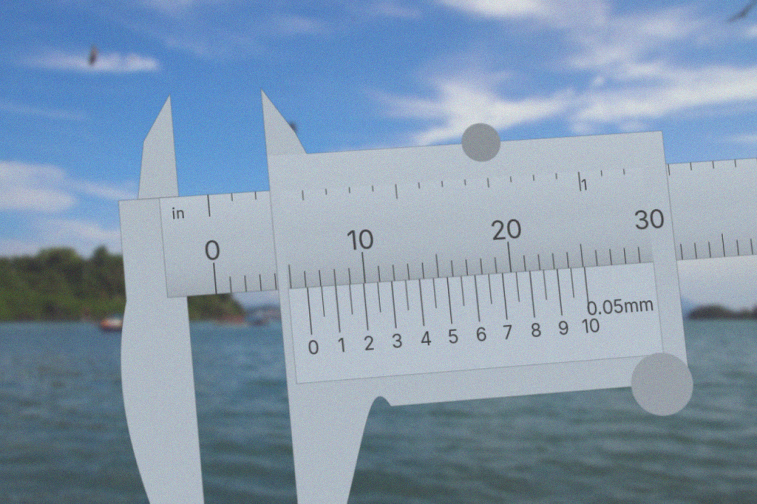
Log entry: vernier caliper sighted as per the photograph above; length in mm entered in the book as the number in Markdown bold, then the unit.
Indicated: **6.1** mm
